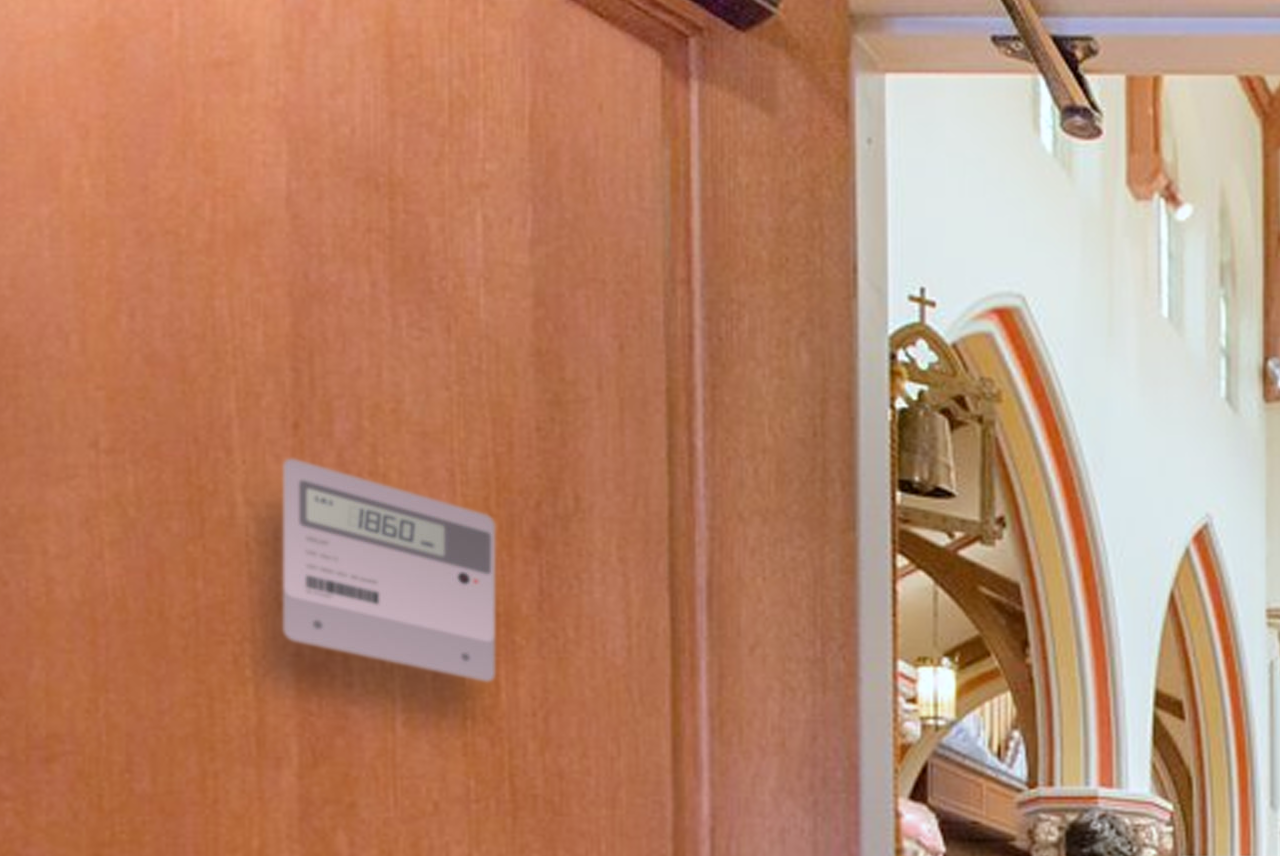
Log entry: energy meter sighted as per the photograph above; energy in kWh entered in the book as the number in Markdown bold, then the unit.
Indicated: **1860** kWh
